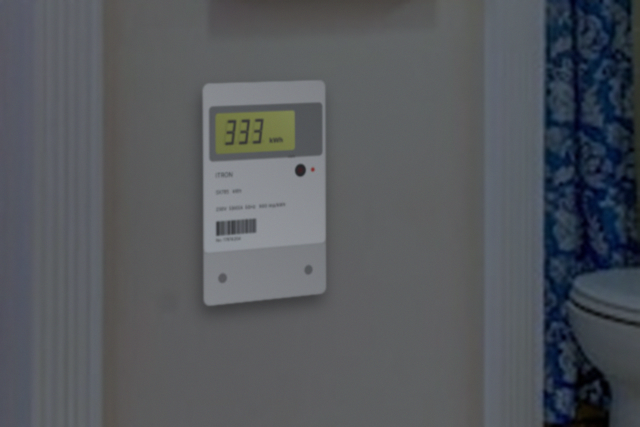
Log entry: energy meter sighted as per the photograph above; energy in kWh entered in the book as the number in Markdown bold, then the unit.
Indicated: **333** kWh
